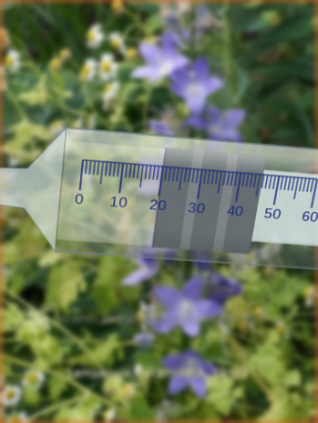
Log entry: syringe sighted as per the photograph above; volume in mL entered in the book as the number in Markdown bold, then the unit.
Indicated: **20** mL
